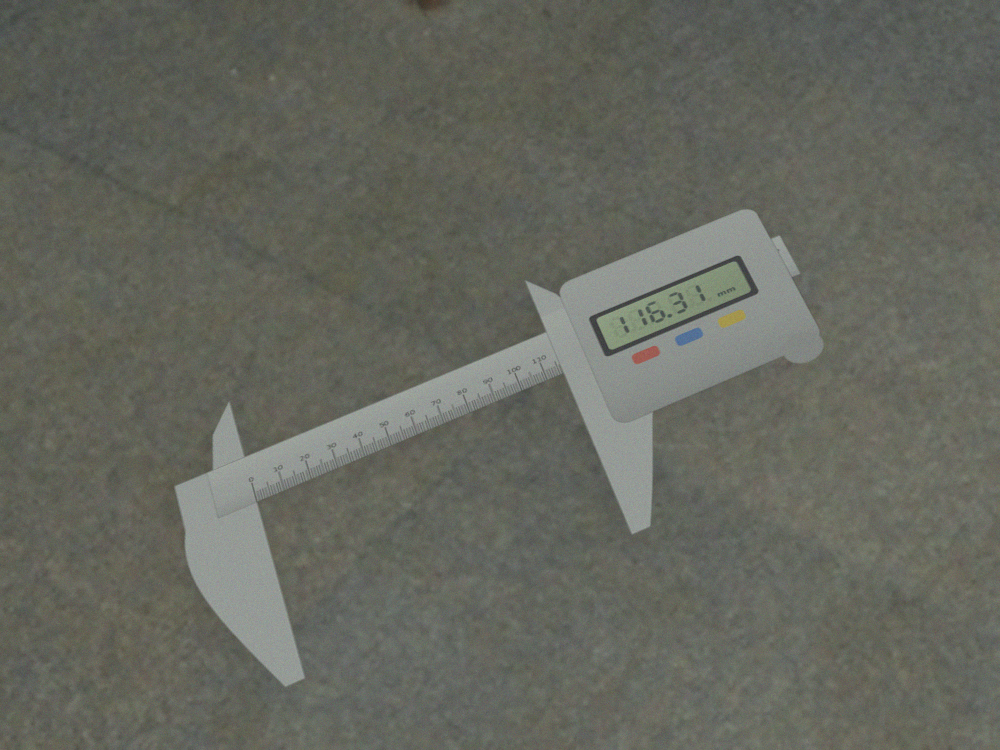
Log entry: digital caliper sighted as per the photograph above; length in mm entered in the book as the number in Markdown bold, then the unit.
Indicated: **116.31** mm
